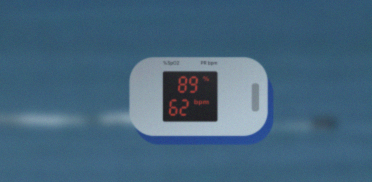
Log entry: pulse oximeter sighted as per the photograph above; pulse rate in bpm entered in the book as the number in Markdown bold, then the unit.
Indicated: **62** bpm
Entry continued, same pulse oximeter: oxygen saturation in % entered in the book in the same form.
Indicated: **89** %
